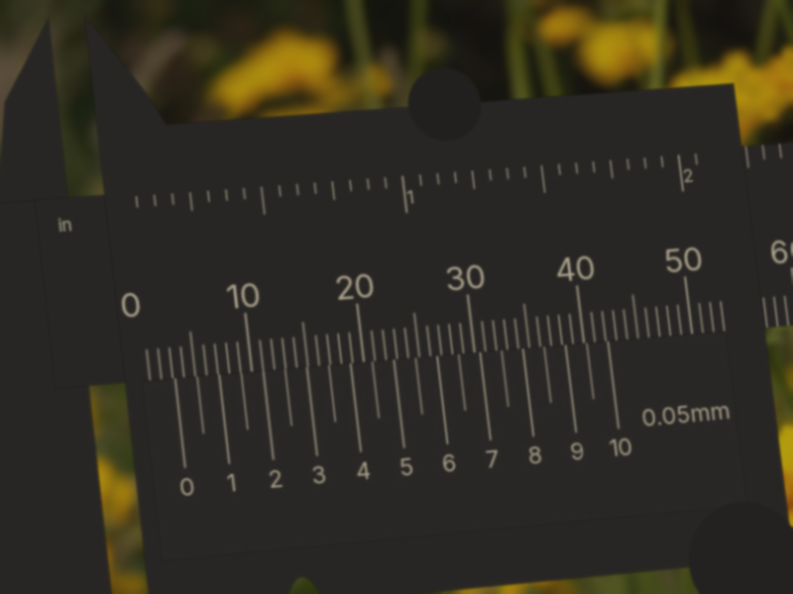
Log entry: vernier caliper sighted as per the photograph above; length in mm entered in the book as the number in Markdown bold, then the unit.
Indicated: **3.2** mm
